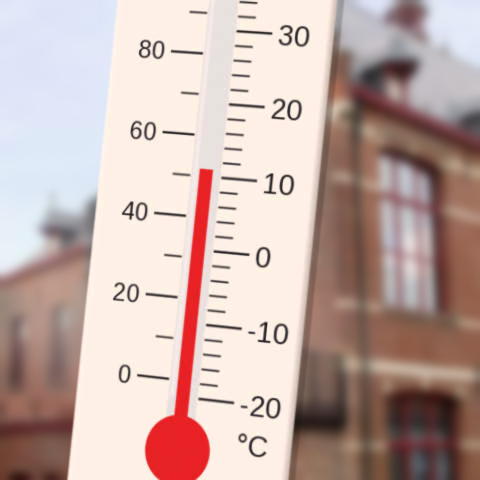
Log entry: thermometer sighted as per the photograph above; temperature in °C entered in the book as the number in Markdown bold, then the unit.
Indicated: **11** °C
